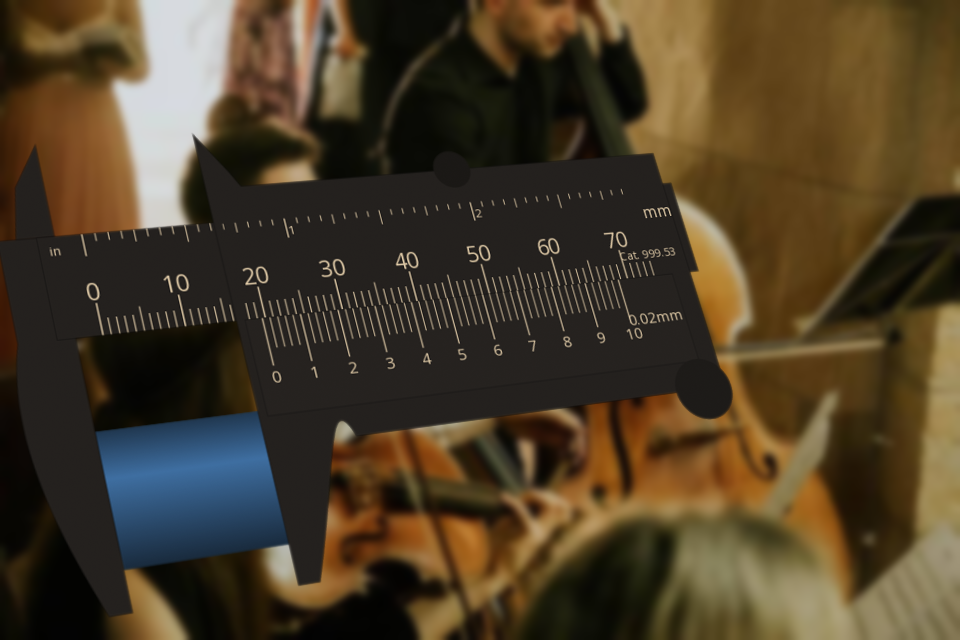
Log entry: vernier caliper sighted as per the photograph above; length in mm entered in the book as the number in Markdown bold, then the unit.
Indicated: **19.6** mm
